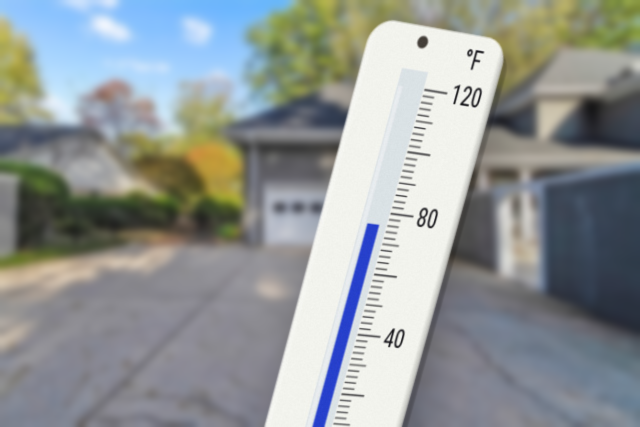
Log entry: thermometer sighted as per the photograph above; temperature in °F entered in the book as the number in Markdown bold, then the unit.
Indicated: **76** °F
